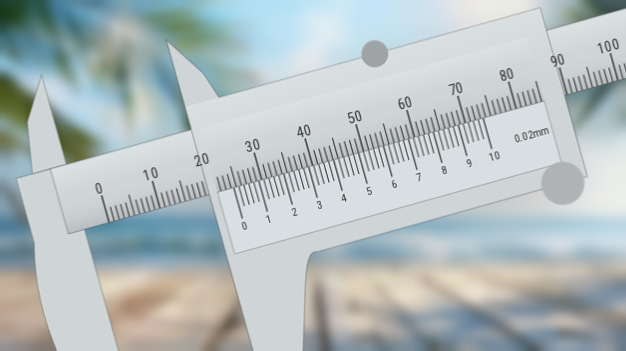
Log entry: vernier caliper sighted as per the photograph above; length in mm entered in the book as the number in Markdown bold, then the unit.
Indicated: **24.5** mm
